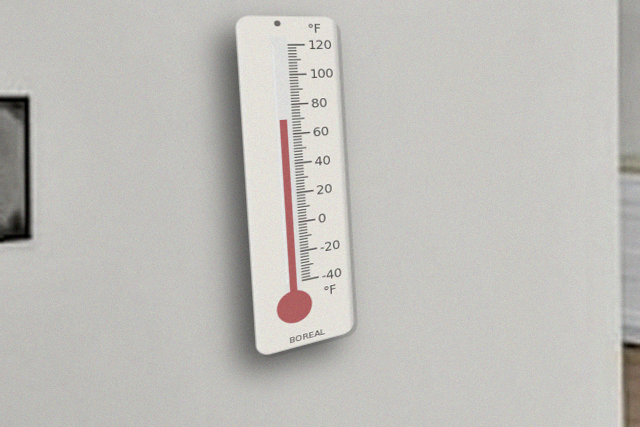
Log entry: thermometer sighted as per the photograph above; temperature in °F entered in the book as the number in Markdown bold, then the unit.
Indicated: **70** °F
